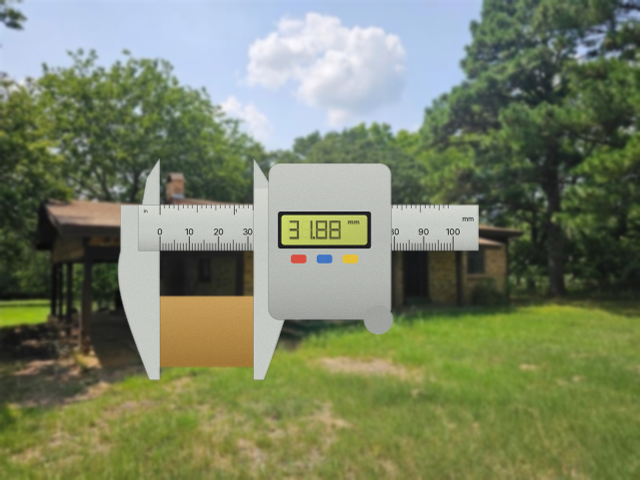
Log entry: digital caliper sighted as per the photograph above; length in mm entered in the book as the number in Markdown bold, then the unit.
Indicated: **31.88** mm
